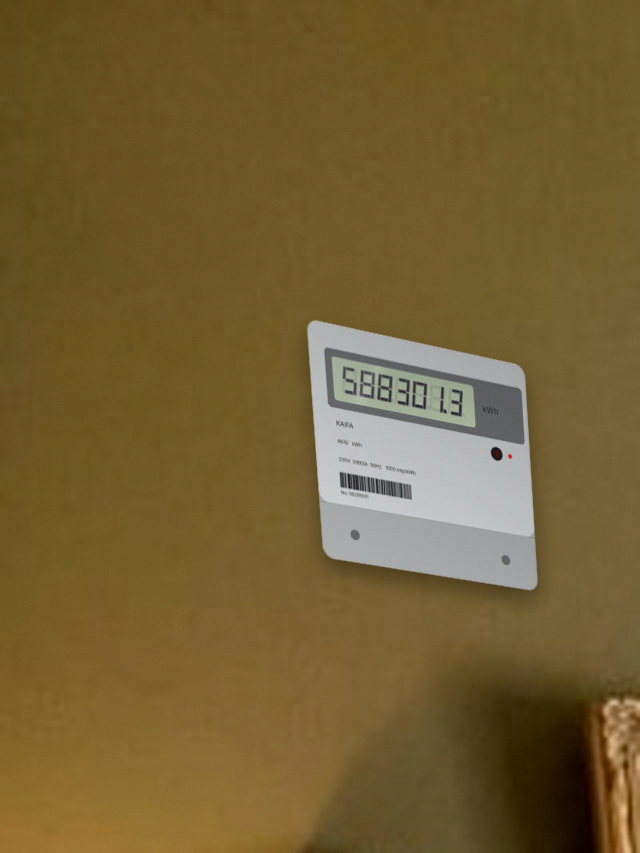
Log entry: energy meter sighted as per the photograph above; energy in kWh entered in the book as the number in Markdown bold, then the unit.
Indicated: **588301.3** kWh
